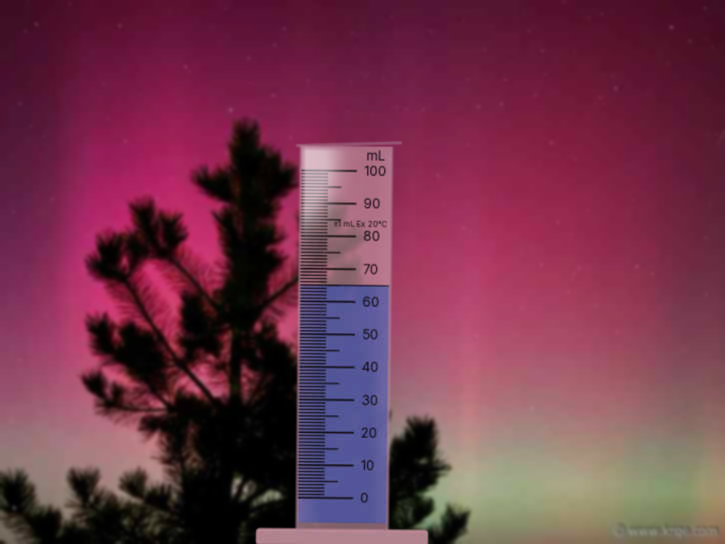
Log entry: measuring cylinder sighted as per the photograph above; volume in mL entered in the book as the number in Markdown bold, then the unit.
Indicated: **65** mL
